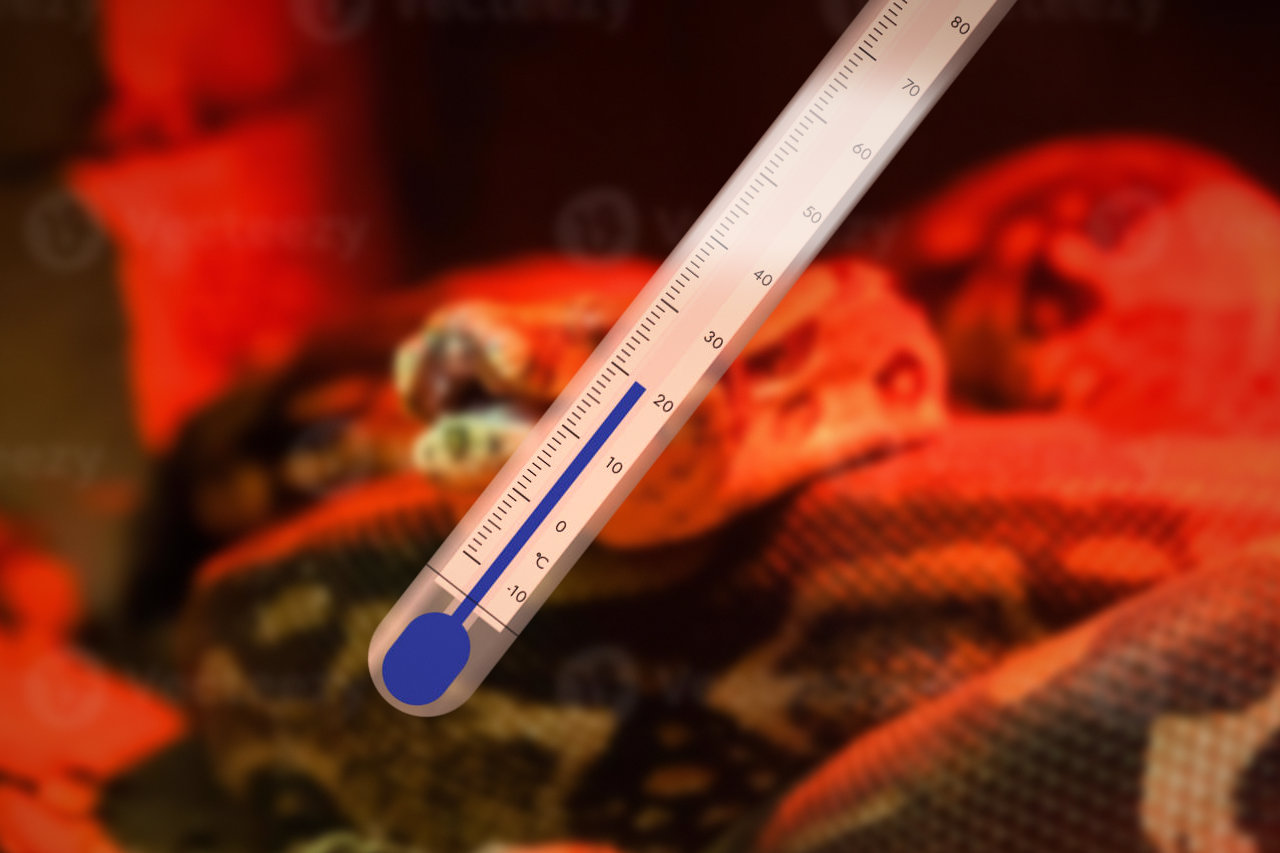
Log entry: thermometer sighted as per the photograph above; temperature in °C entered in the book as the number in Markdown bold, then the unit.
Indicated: **20** °C
